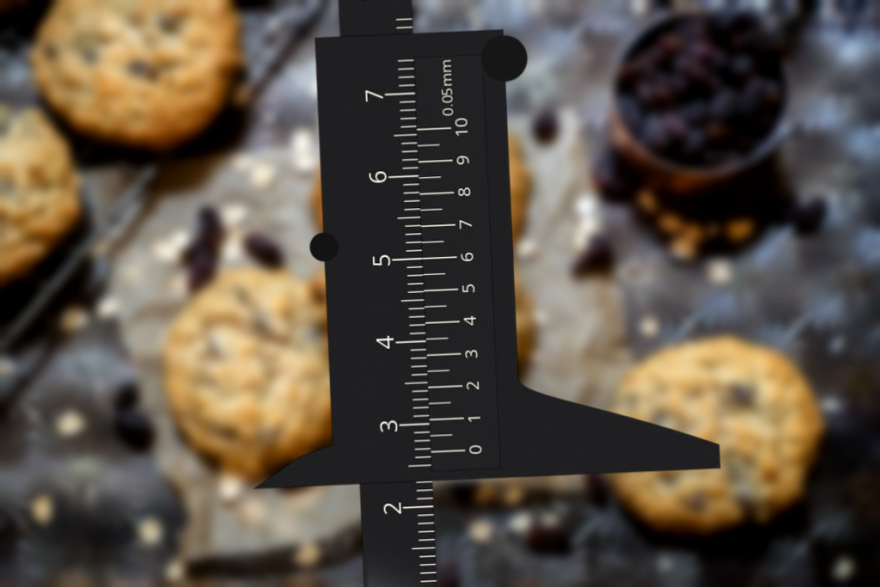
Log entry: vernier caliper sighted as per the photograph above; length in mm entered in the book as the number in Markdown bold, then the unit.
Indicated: **26.6** mm
